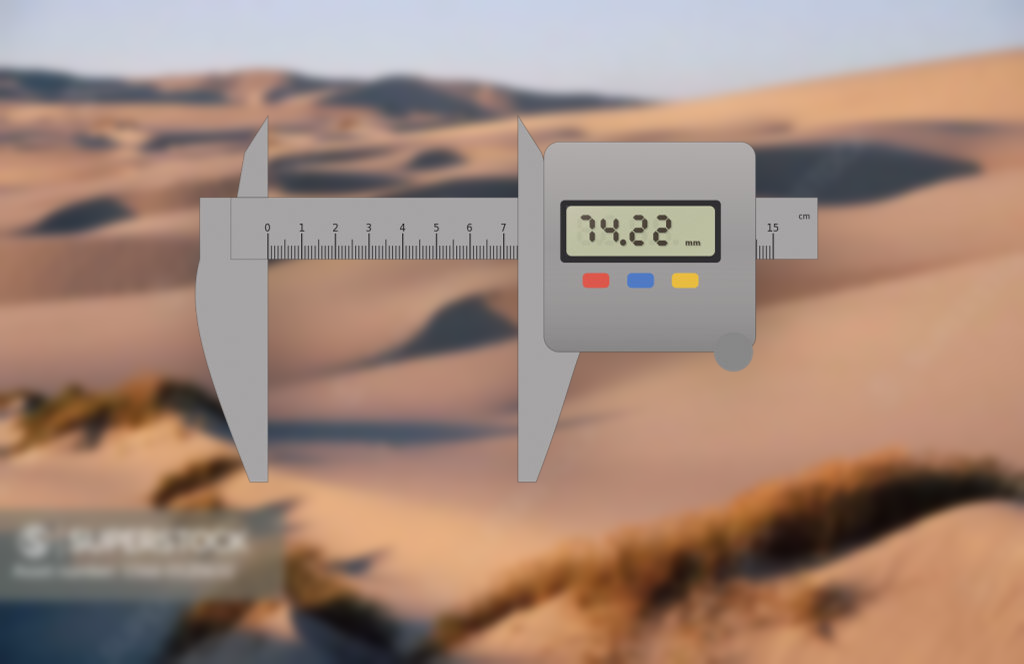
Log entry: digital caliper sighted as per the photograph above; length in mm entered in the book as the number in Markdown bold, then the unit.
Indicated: **74.22** mm
